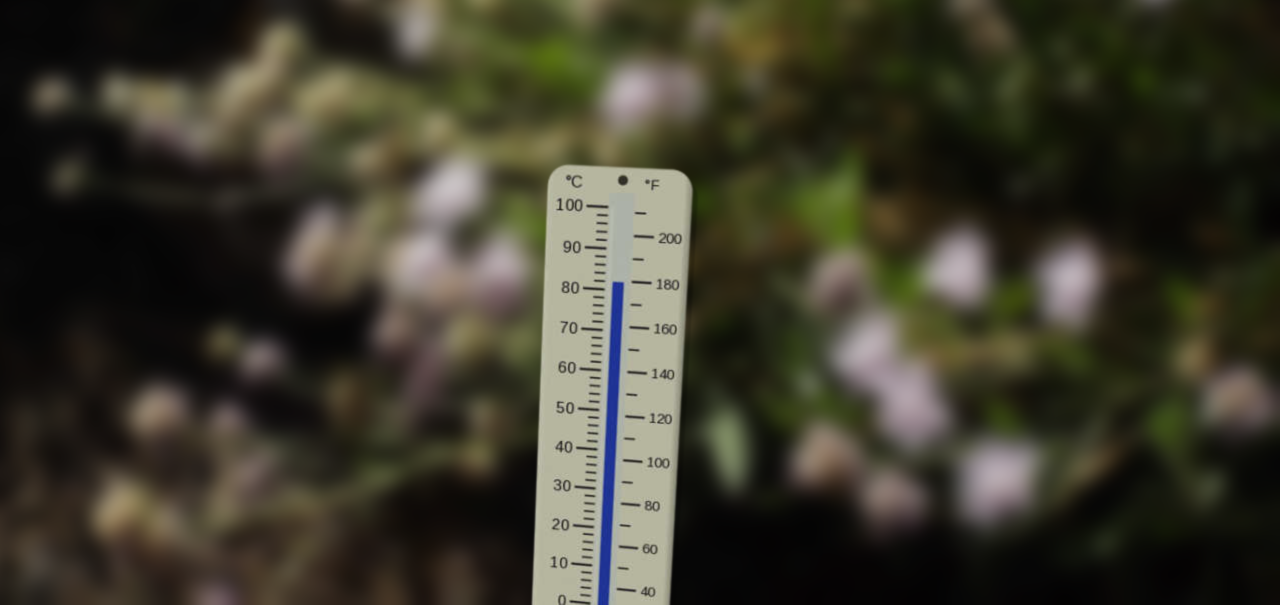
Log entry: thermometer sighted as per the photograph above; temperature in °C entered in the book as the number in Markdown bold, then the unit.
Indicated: **82** °C
